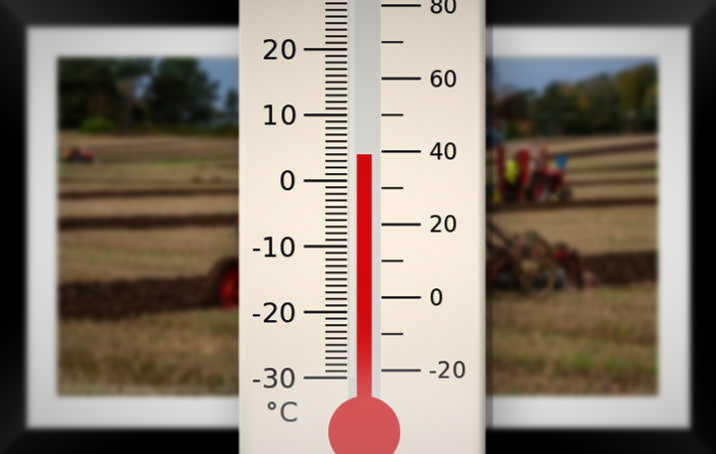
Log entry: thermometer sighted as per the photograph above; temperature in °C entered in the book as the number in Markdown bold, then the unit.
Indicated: **4** °C
